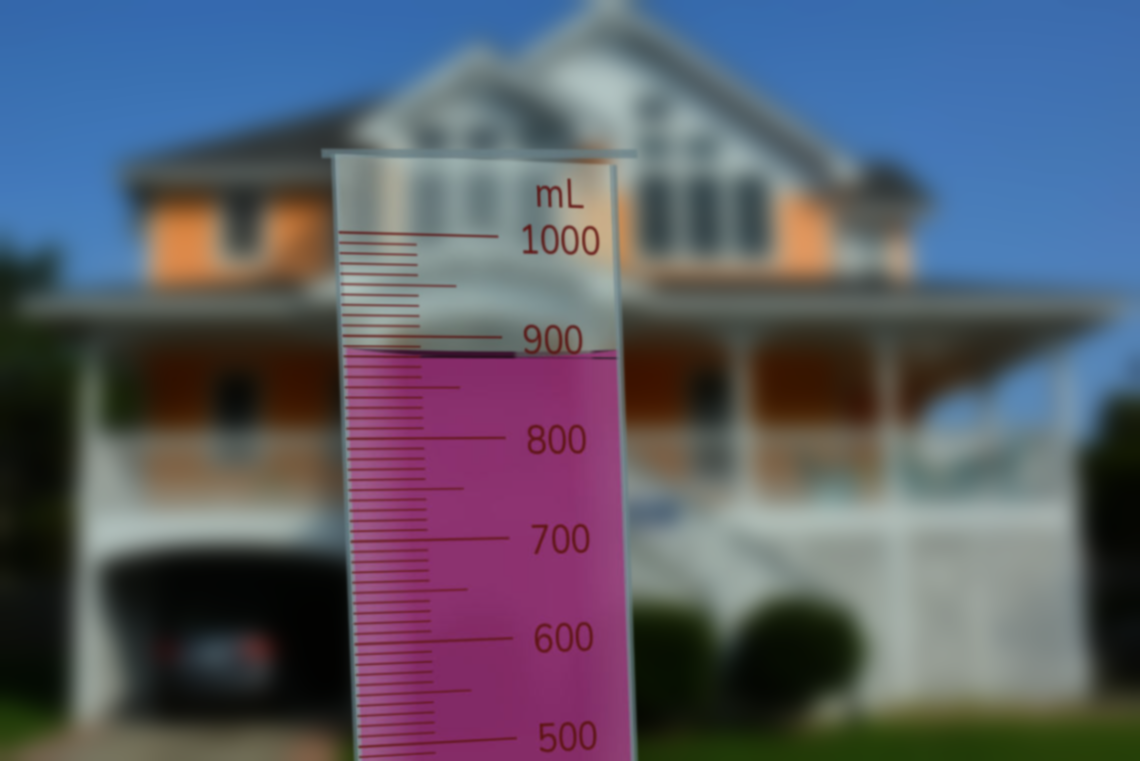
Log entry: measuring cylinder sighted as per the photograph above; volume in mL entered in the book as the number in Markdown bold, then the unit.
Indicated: **880** mL
